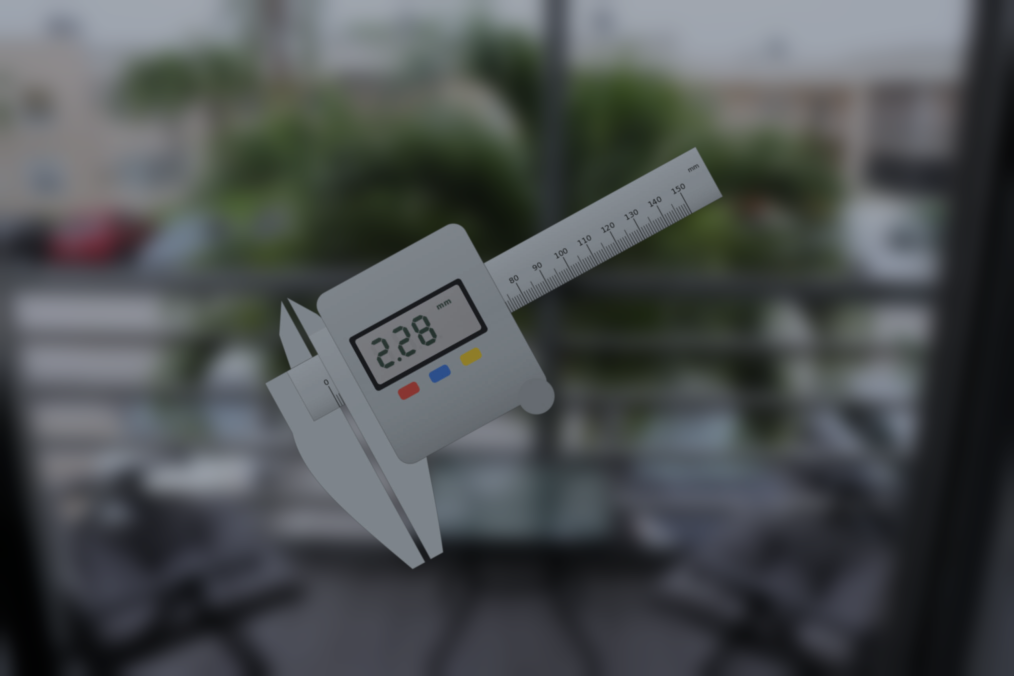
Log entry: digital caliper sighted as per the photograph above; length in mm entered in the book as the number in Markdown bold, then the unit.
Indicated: **2.28** mm
